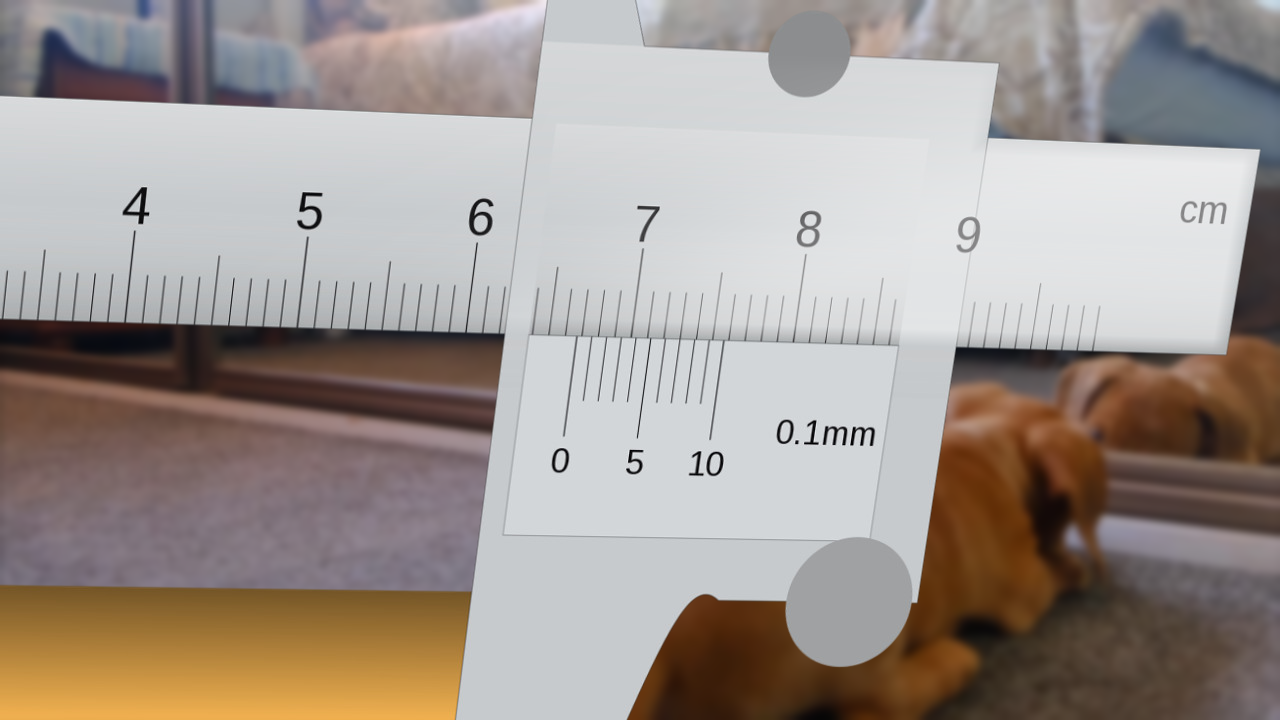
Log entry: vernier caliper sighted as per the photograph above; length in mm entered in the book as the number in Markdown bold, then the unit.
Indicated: **66.7** mm
